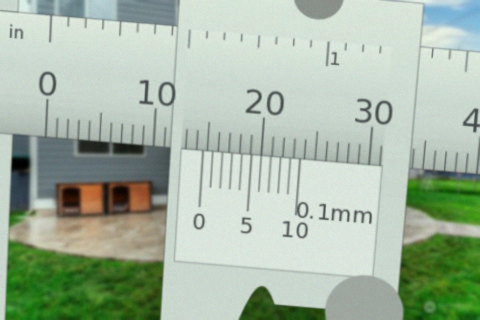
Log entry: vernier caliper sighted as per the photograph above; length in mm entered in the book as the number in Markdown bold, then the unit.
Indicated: **14.6** mm
